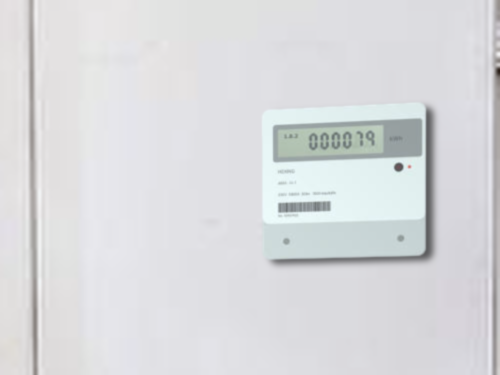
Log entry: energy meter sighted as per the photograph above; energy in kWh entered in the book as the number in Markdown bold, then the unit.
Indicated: **79** kWh
